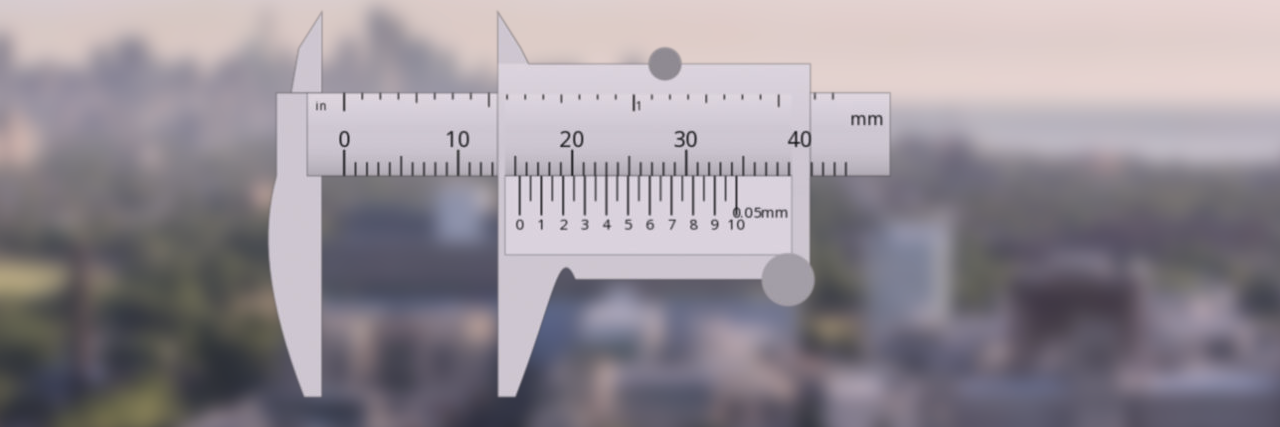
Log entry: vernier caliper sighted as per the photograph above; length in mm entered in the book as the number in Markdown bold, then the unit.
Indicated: **15.4** mm
